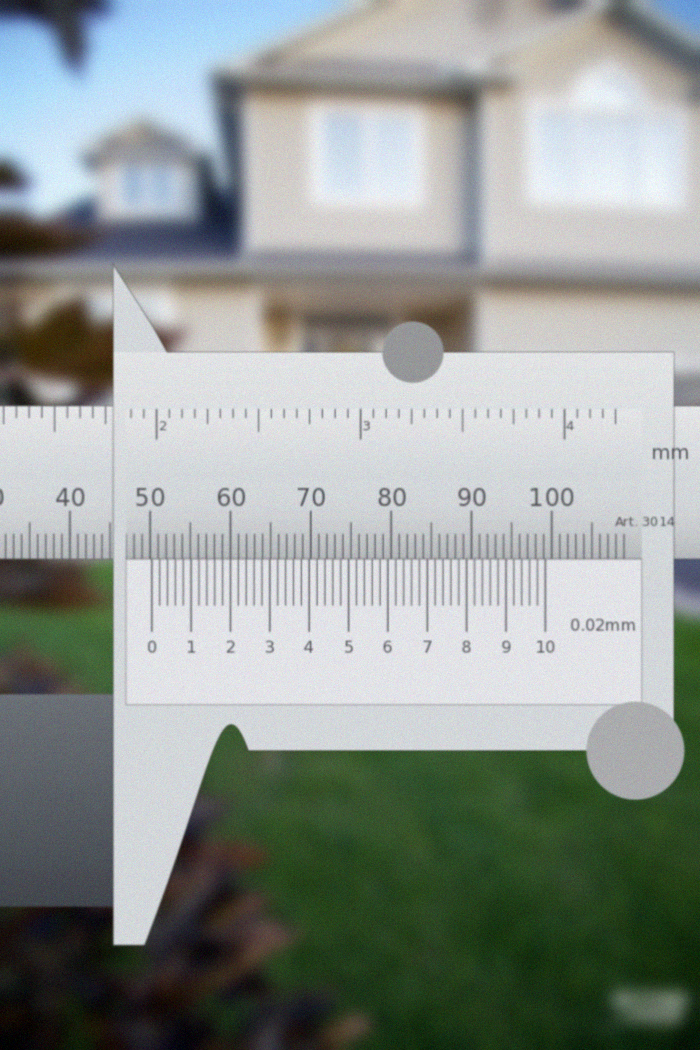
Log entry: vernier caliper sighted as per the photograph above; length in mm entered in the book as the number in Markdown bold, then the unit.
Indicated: **50.2** mm
